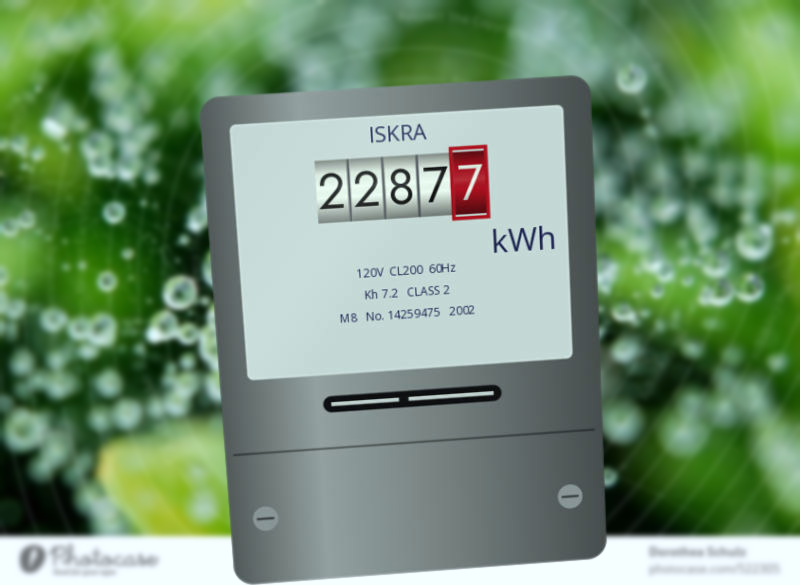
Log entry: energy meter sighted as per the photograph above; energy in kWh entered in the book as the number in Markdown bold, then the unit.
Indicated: **2287.7** kWh
